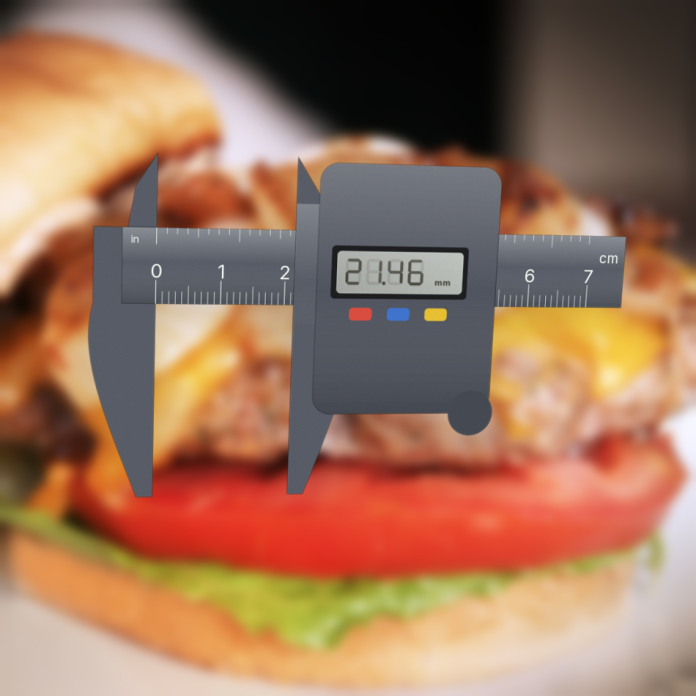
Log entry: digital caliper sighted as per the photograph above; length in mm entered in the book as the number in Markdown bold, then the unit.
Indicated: **21.46** mm
